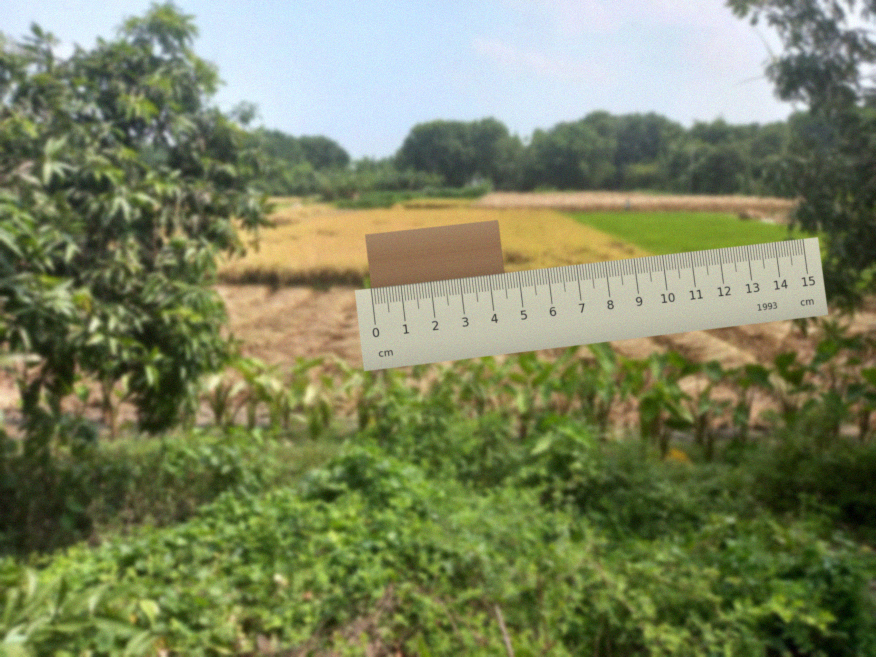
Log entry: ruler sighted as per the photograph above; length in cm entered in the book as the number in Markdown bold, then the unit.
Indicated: **4.5** cm
